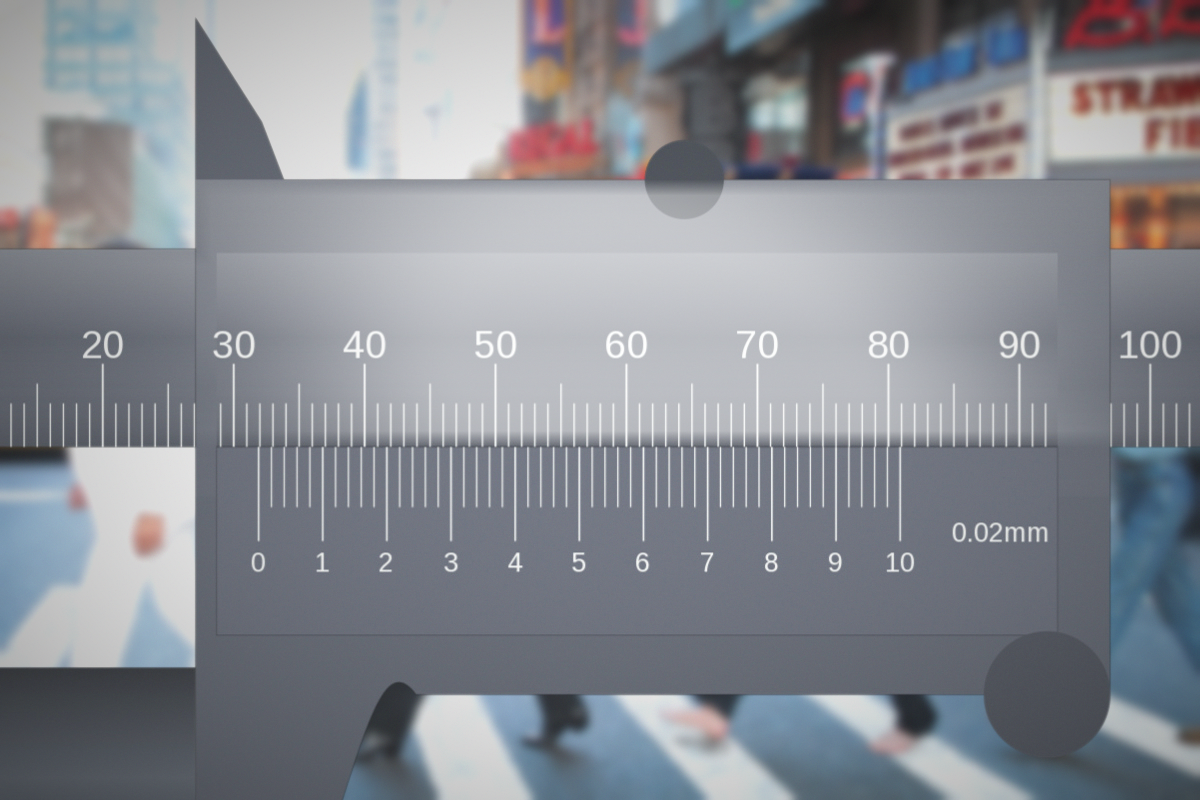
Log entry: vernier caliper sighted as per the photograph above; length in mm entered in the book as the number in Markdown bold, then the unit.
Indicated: **31.9** mm
